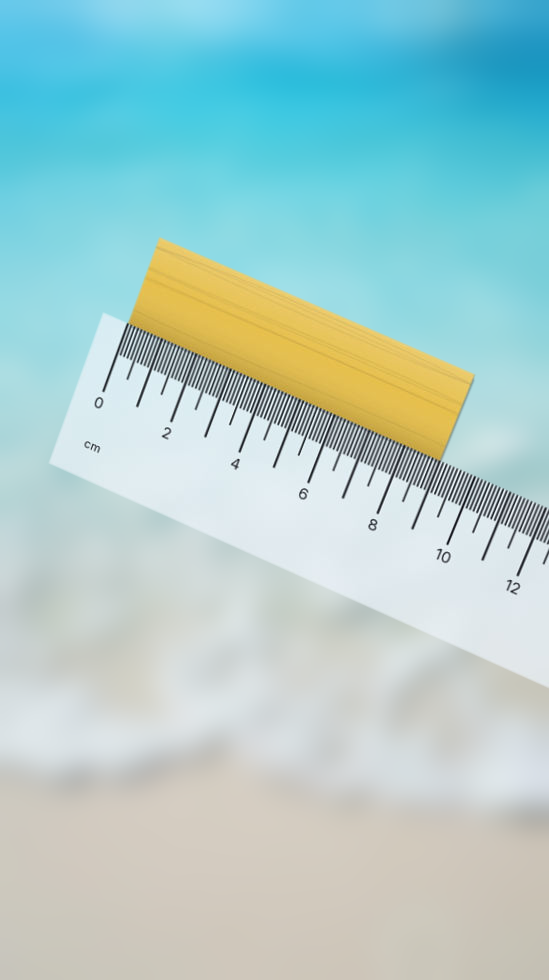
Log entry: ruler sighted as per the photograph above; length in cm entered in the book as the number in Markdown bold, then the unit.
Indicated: **9** cm
